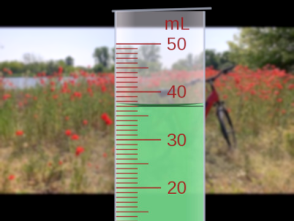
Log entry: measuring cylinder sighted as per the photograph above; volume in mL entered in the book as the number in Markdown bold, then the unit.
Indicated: **37** mL
